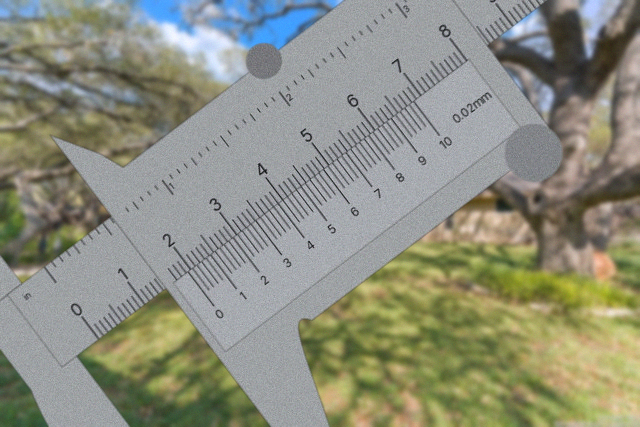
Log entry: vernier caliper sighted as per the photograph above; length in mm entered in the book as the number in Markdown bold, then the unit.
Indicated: **19.4** mm
